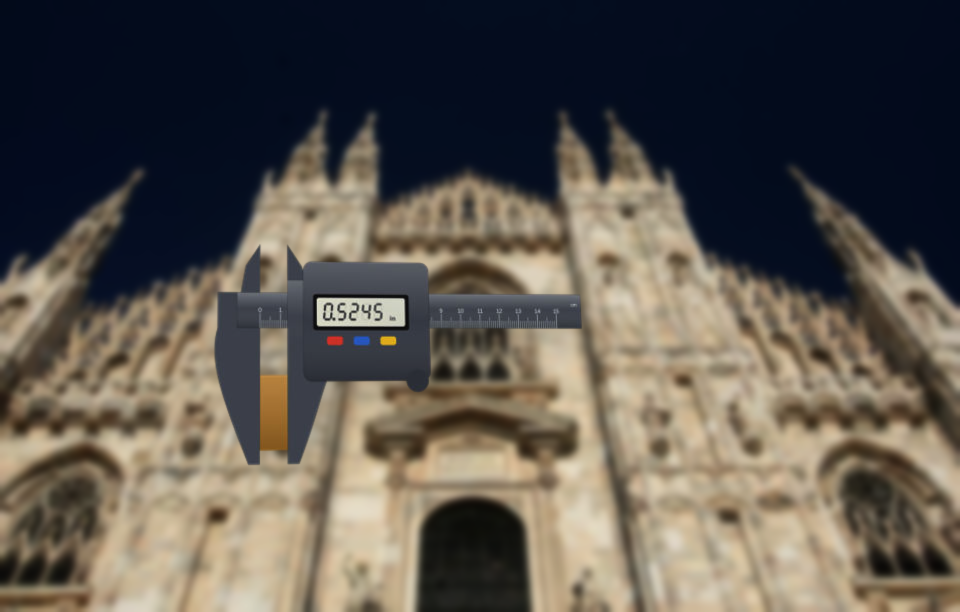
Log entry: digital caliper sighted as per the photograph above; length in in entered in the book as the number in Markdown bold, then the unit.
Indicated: **0.5245** in
